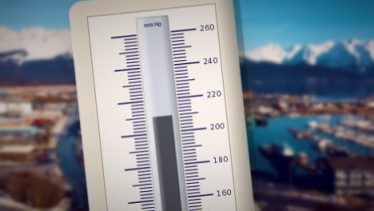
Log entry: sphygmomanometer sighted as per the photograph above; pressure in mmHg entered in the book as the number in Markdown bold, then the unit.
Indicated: **210** mmHg
